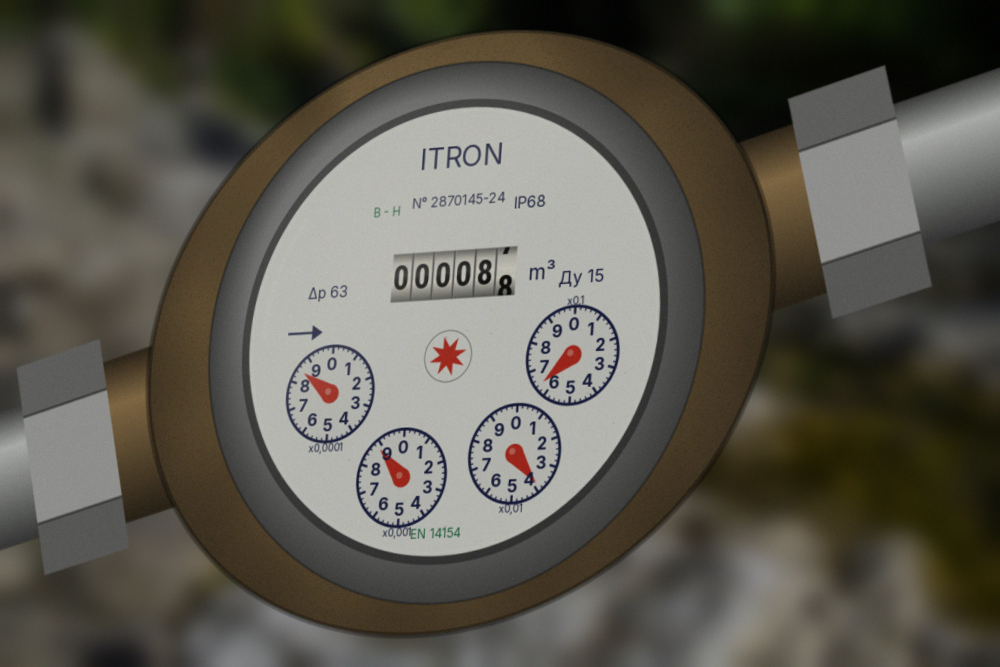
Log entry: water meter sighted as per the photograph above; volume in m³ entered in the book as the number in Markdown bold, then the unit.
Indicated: **87.6388** m³
